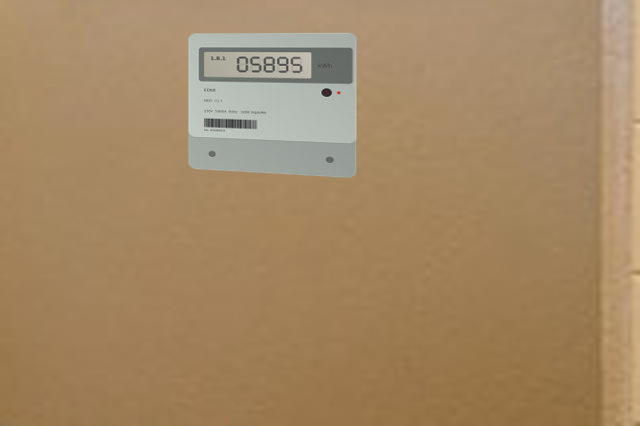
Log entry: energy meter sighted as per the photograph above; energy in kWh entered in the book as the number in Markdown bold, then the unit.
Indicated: **5895** kWh
